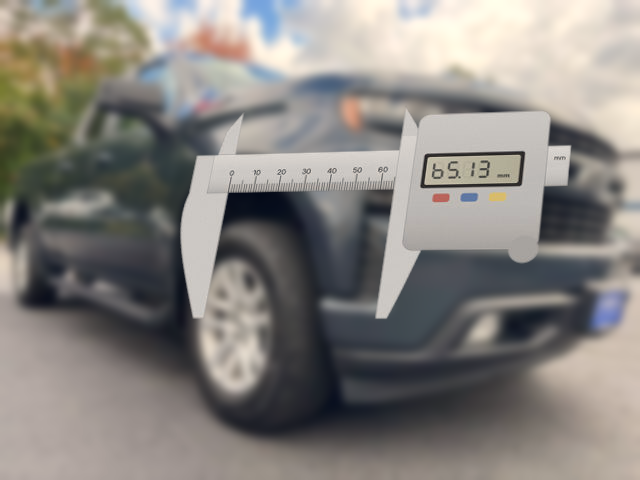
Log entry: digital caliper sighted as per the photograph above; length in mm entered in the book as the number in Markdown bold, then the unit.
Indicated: **65.13** mm
